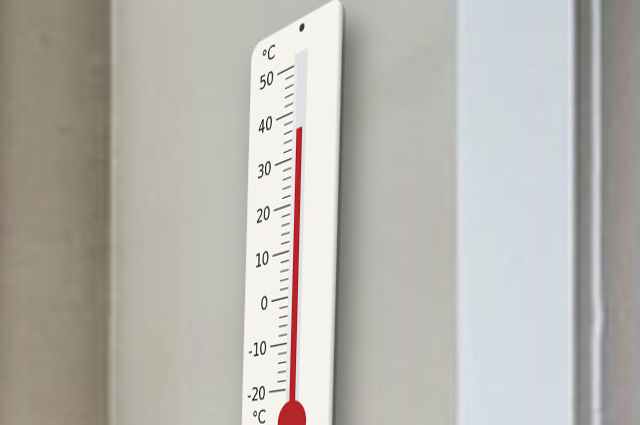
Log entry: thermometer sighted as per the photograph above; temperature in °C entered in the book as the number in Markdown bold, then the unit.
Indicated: **36** °C
